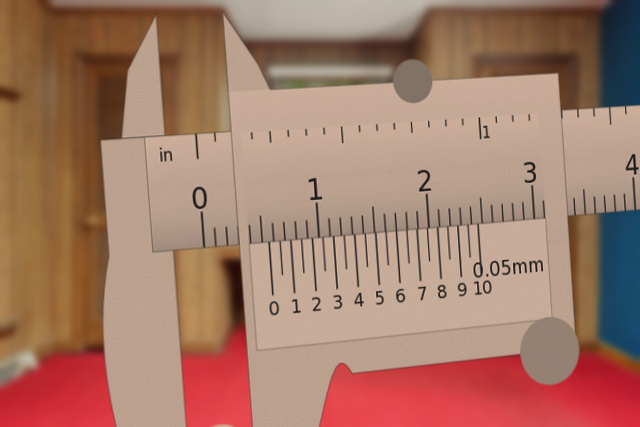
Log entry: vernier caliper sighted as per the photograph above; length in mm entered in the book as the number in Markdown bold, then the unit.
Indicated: **5.6** mm
